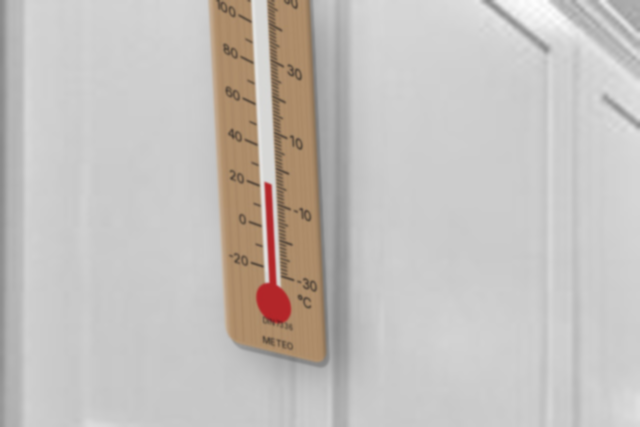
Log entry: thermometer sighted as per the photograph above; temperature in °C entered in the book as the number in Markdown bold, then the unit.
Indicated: **-5** °C
